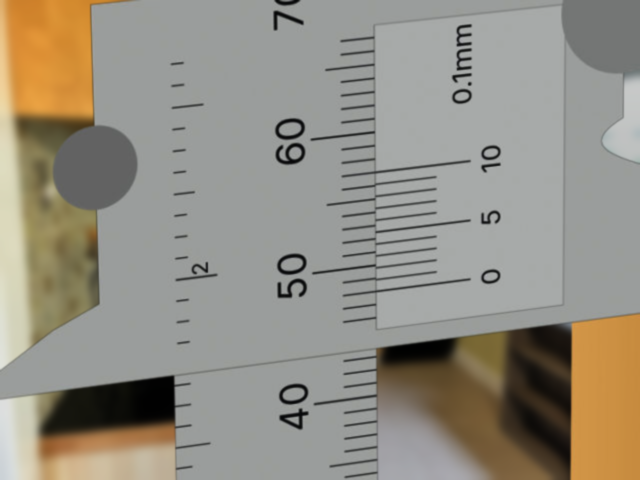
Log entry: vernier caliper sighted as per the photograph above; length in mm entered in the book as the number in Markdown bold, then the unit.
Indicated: **48.0** mm
